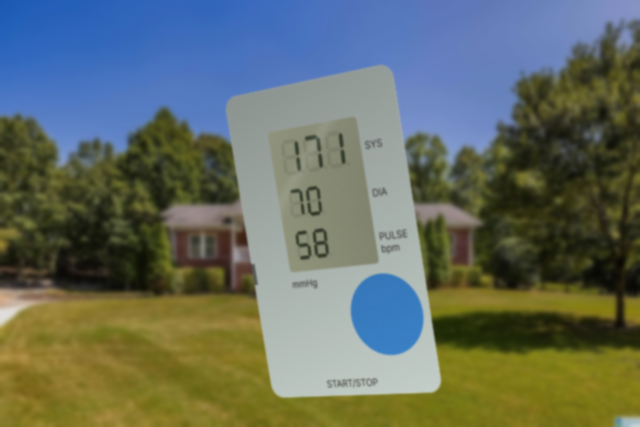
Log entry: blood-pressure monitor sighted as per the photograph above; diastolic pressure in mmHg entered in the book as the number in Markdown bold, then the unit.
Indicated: **70** mmHg
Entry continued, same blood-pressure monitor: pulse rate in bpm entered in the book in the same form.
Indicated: **58** bpm
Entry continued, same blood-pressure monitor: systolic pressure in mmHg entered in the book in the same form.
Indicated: **171** mmHg
